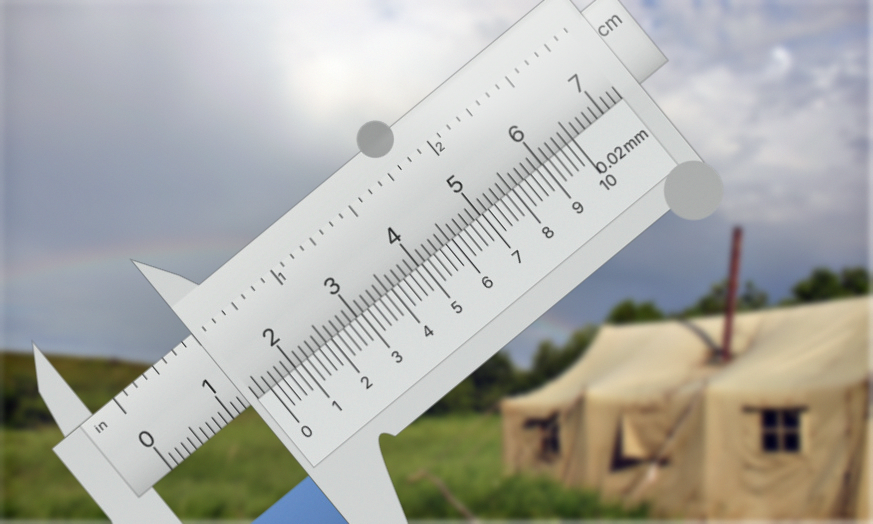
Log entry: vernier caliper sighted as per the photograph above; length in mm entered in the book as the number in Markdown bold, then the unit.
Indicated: **16.0** mm
